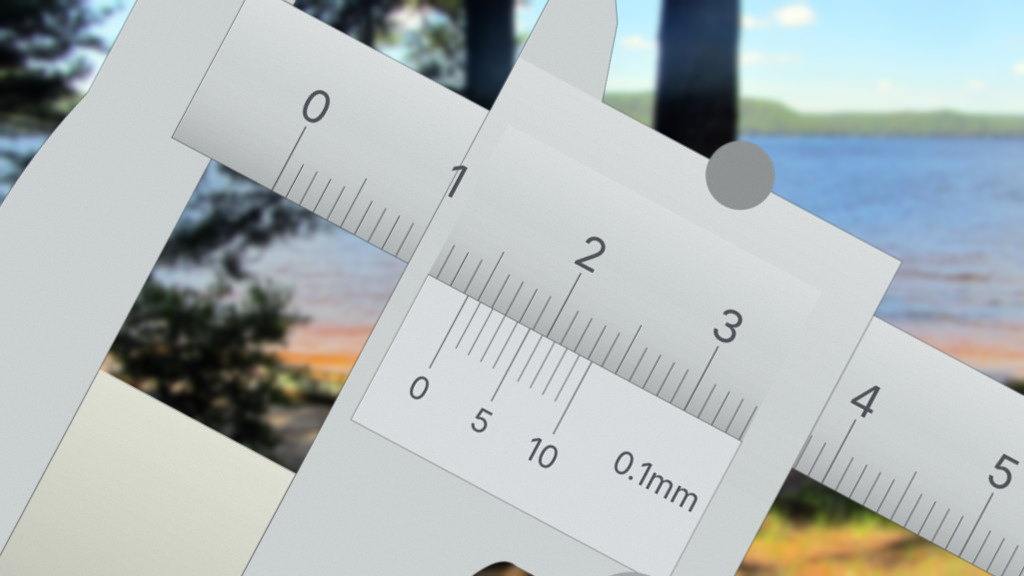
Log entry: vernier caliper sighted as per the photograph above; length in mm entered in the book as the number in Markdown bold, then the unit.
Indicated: **14.3** mm
